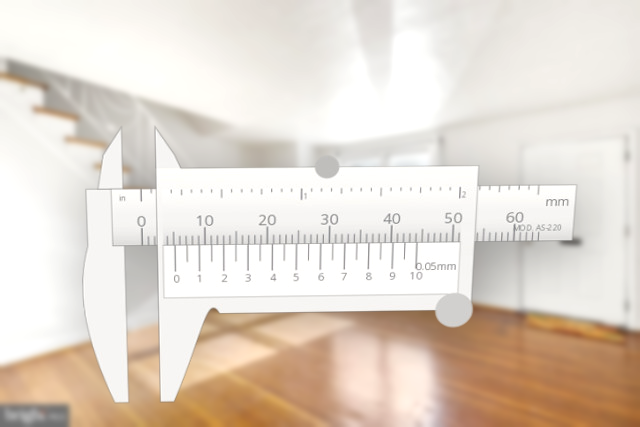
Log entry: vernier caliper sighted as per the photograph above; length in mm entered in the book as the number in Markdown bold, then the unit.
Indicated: **5.2** mm
